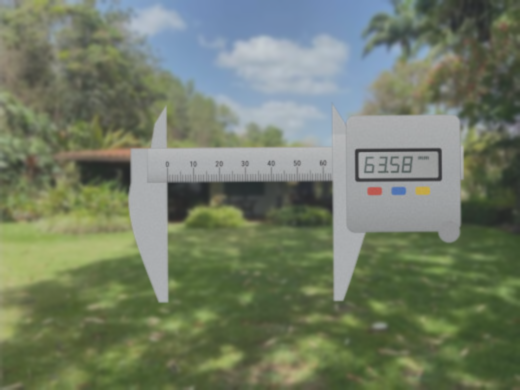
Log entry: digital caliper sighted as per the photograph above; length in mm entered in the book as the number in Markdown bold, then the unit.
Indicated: **63.58** mm
